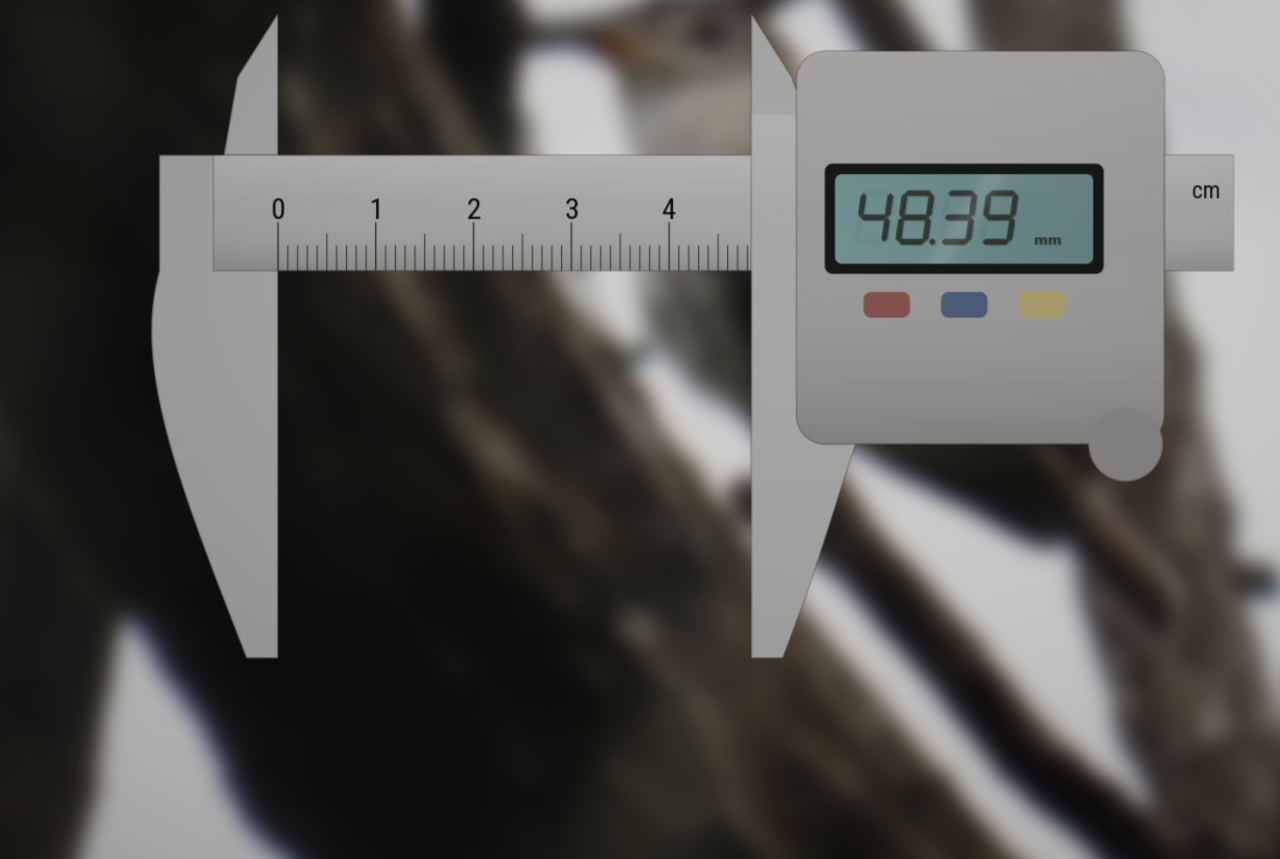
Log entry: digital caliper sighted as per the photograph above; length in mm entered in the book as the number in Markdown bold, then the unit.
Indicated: **48.39** mm
